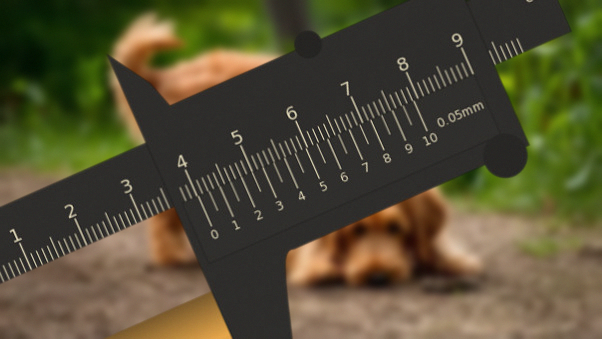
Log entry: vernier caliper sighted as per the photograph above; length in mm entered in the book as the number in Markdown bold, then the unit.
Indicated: **40.2** mm
